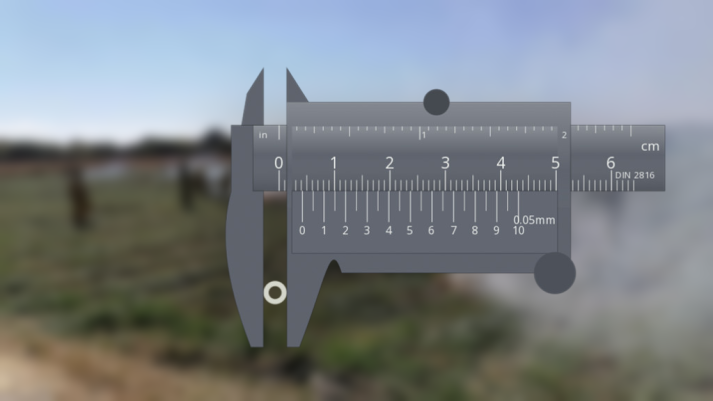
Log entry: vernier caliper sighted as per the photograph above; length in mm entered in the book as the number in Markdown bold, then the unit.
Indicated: **4.2** mm
